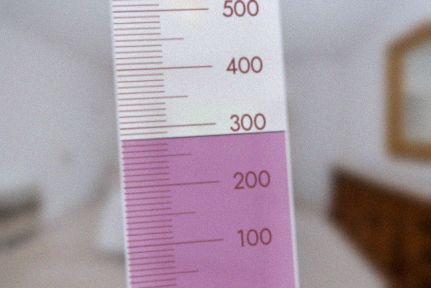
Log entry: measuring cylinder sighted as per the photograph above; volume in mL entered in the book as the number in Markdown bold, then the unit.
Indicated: **280** mL
